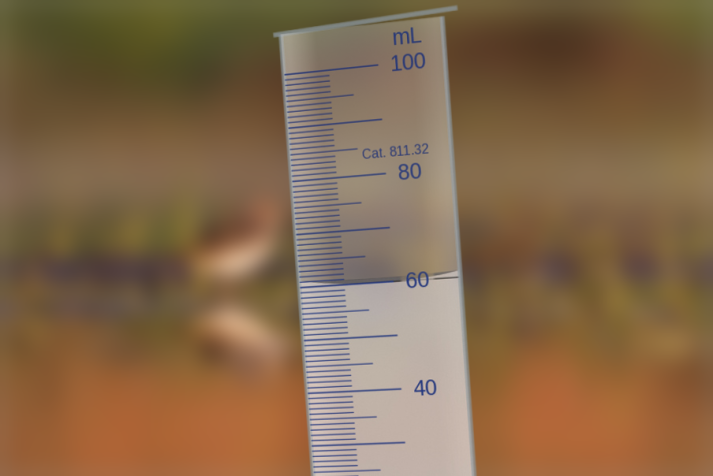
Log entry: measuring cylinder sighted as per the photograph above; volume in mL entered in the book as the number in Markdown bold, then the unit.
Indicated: **60** mL
